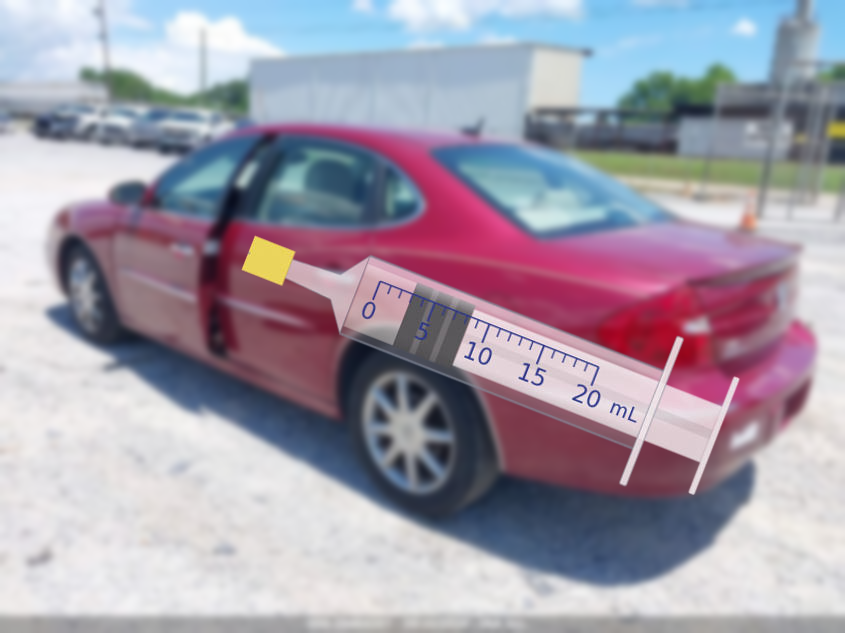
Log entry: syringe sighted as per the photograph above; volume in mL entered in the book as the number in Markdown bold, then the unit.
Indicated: **3** mL
